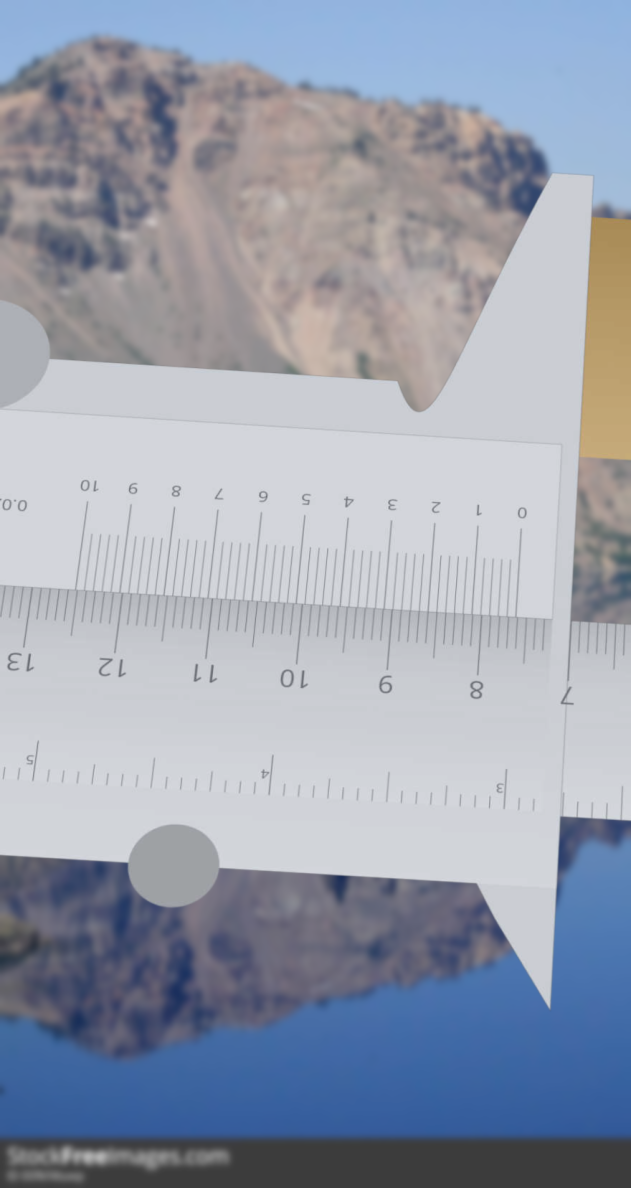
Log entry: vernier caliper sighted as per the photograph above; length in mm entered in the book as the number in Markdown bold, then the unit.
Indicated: **76.2** mm
